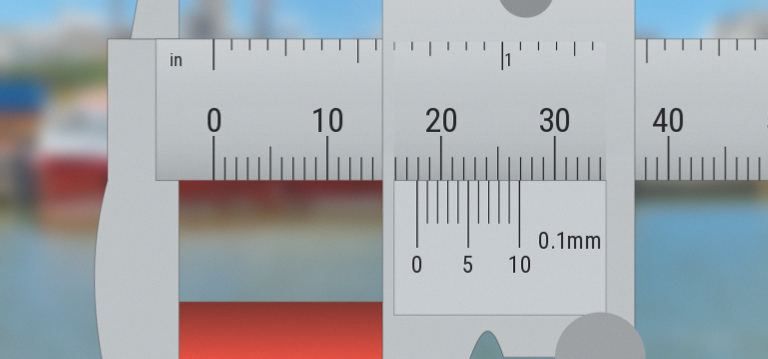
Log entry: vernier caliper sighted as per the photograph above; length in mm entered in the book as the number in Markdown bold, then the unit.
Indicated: **17.9** mm
